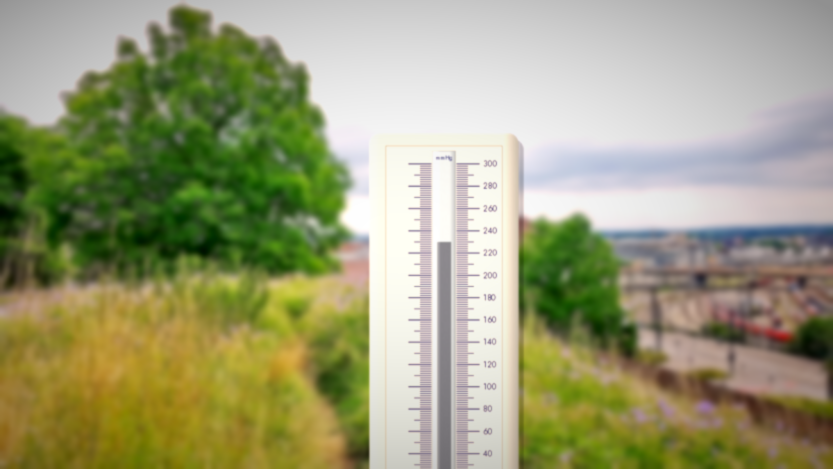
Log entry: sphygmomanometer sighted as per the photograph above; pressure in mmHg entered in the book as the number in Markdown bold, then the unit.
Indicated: **230** mmHg
